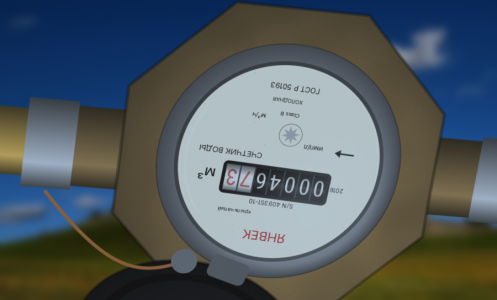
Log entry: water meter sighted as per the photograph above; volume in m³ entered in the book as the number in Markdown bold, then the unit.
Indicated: **46.73** m³
